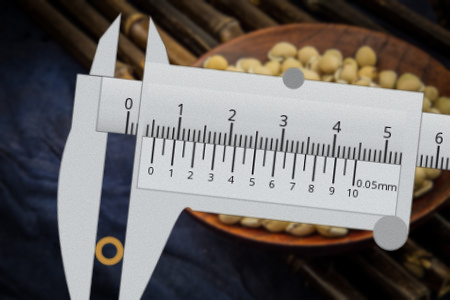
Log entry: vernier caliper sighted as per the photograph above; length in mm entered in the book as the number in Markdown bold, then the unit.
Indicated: **5.5** mm
